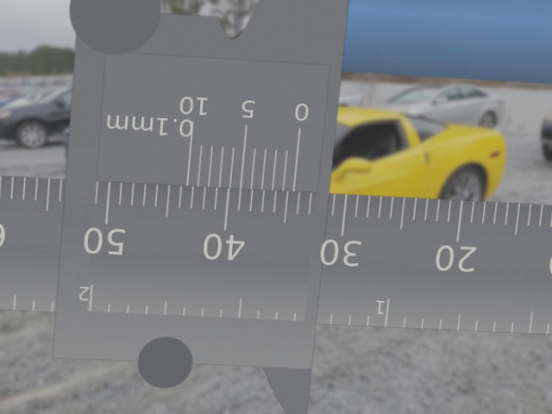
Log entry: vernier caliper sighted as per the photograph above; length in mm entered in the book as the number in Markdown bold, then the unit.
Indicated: **34.5** mm
